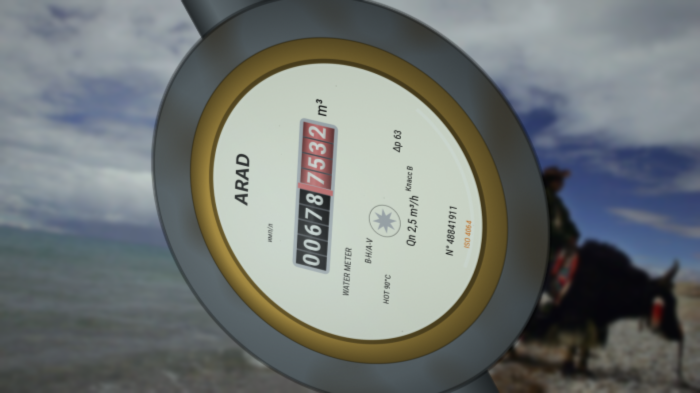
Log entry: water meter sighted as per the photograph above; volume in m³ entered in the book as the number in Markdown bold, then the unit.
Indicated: **678.7532** m³
